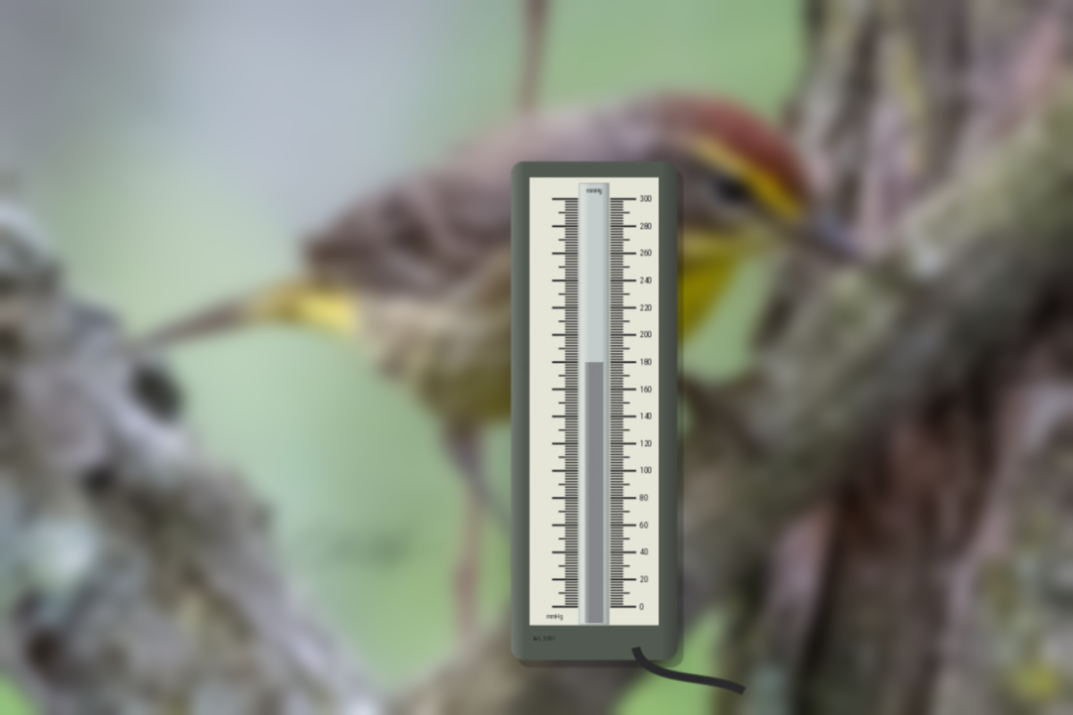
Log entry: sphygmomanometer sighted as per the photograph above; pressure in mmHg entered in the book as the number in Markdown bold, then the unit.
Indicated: **180** mmHg
